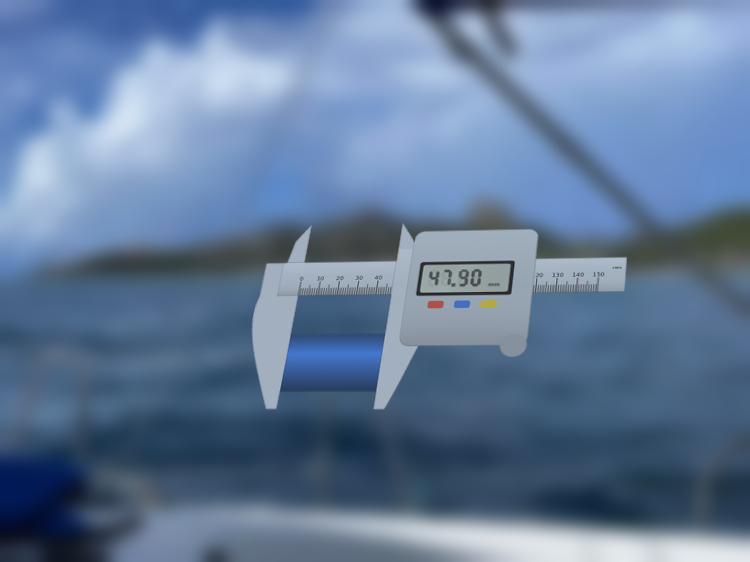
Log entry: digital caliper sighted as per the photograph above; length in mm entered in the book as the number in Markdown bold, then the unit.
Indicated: **47.90** mm
